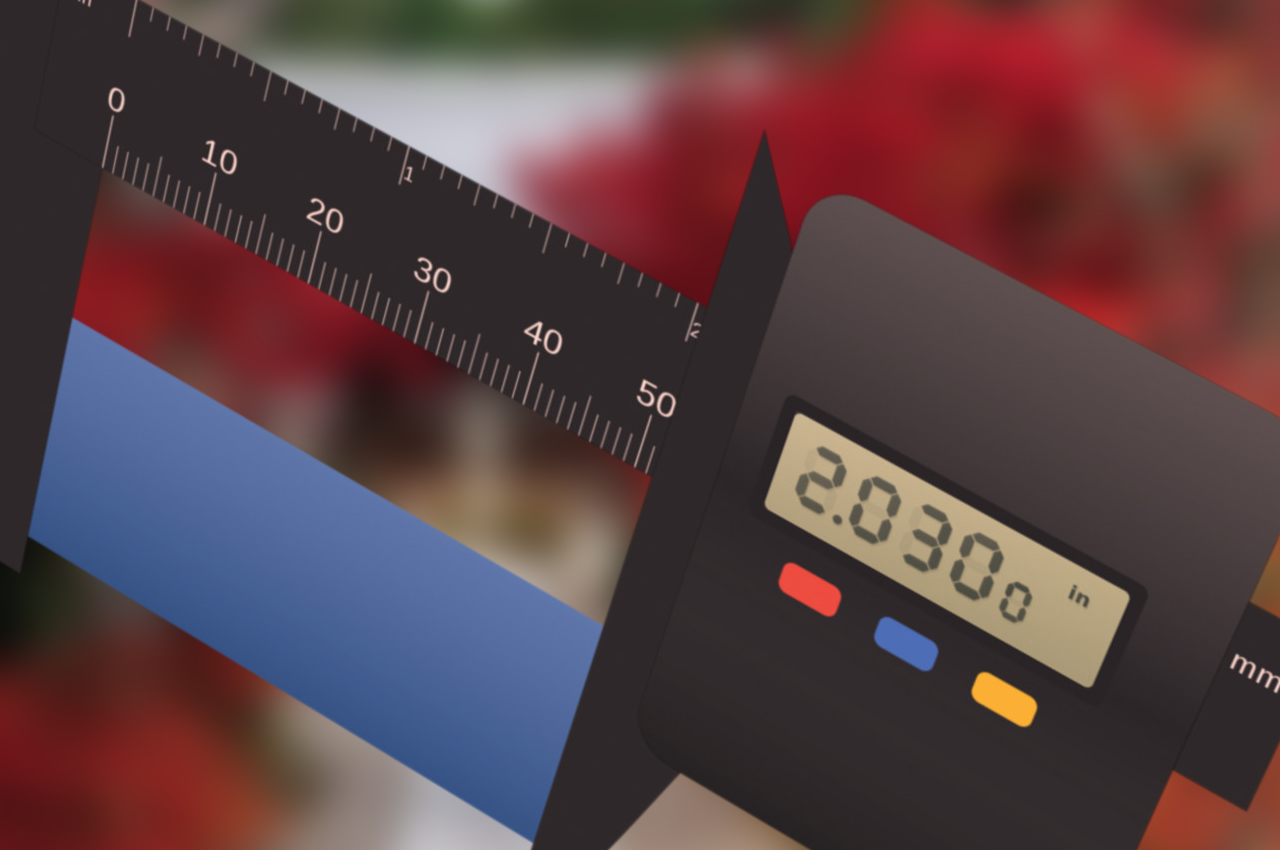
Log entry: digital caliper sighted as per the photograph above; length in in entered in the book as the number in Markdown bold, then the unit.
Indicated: **2.0300** in
